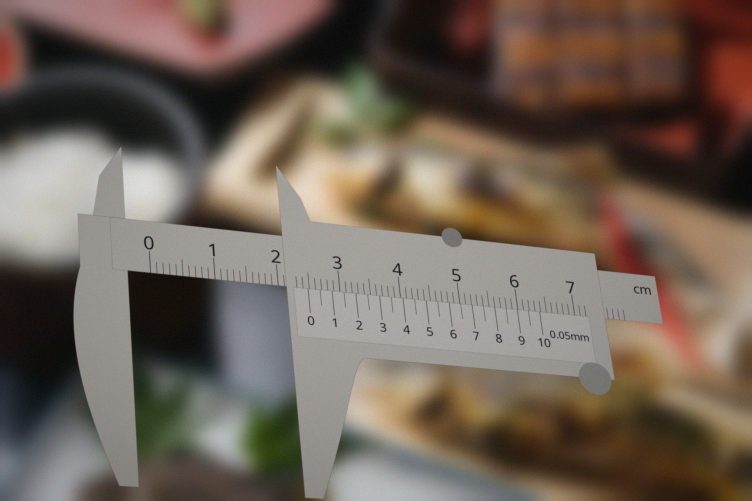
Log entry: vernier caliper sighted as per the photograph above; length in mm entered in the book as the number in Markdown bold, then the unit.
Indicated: **24.8** mm
